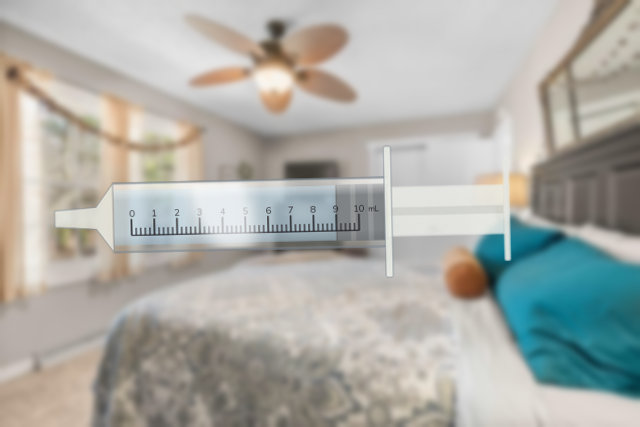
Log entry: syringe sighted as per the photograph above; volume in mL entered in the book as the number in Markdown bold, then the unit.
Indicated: **9** mL
